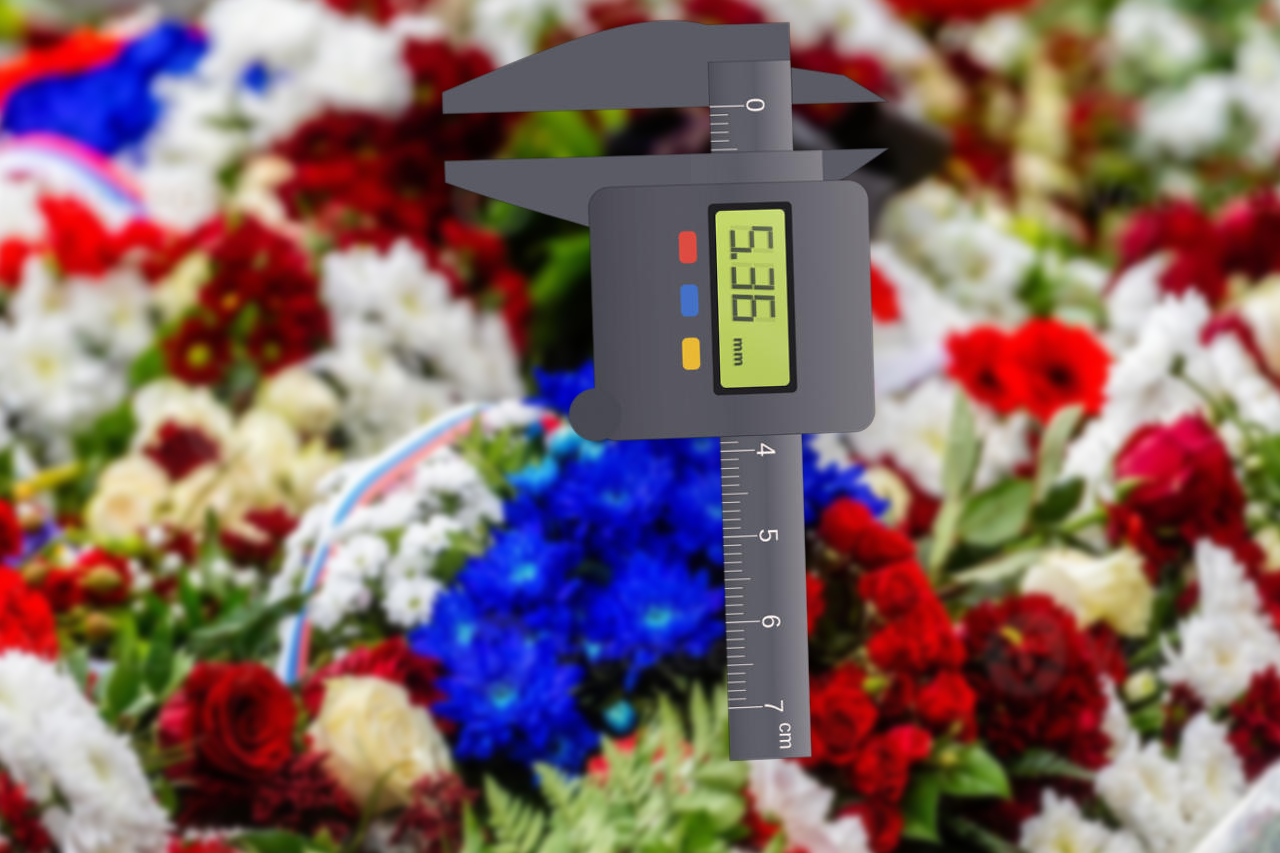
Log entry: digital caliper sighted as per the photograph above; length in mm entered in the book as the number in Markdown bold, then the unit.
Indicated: **5.36** mm
